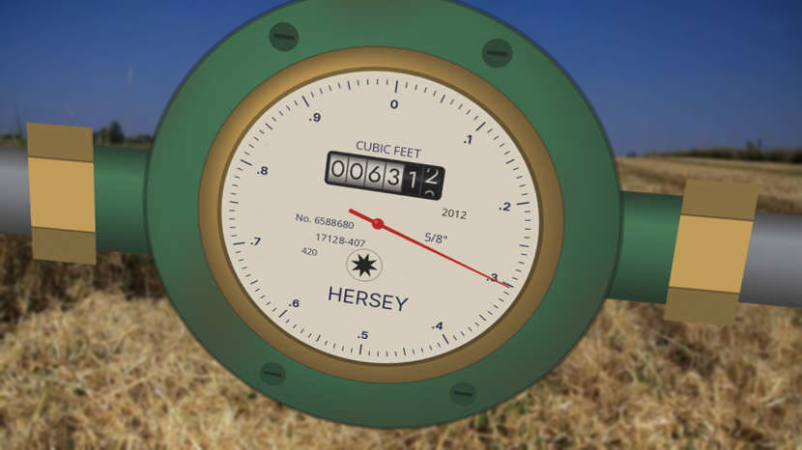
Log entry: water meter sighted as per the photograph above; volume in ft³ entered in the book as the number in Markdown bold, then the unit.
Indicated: **6312.30** ft³
